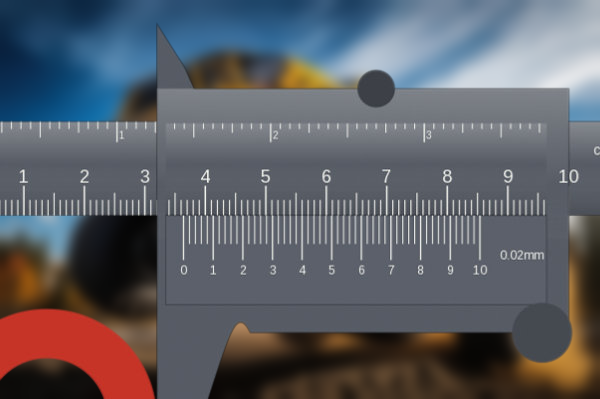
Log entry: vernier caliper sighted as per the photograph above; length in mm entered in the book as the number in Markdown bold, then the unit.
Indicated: **36.4** mm
